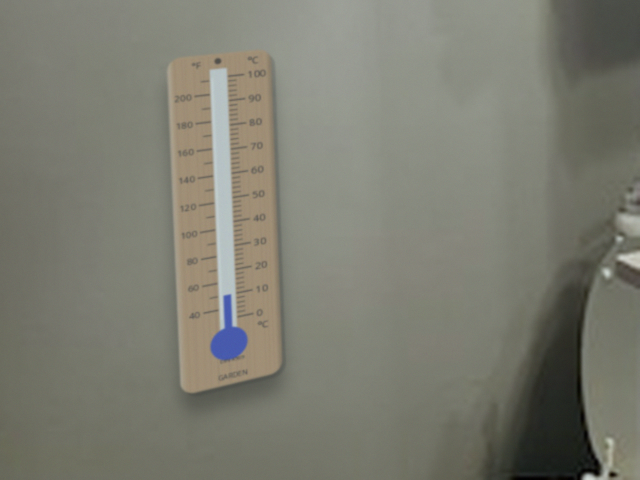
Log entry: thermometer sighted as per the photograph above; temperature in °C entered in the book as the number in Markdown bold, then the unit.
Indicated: **10** °C
